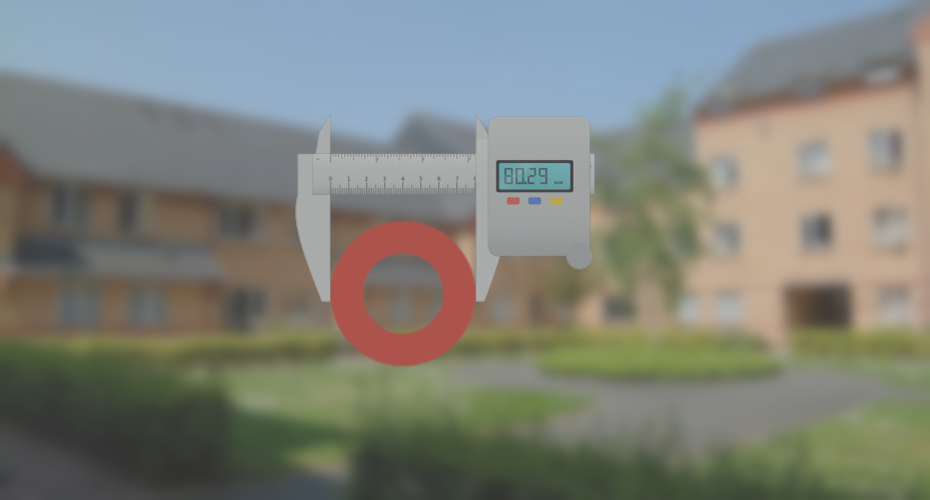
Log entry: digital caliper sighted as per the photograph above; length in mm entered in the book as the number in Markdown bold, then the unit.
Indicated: **80.29** mm
